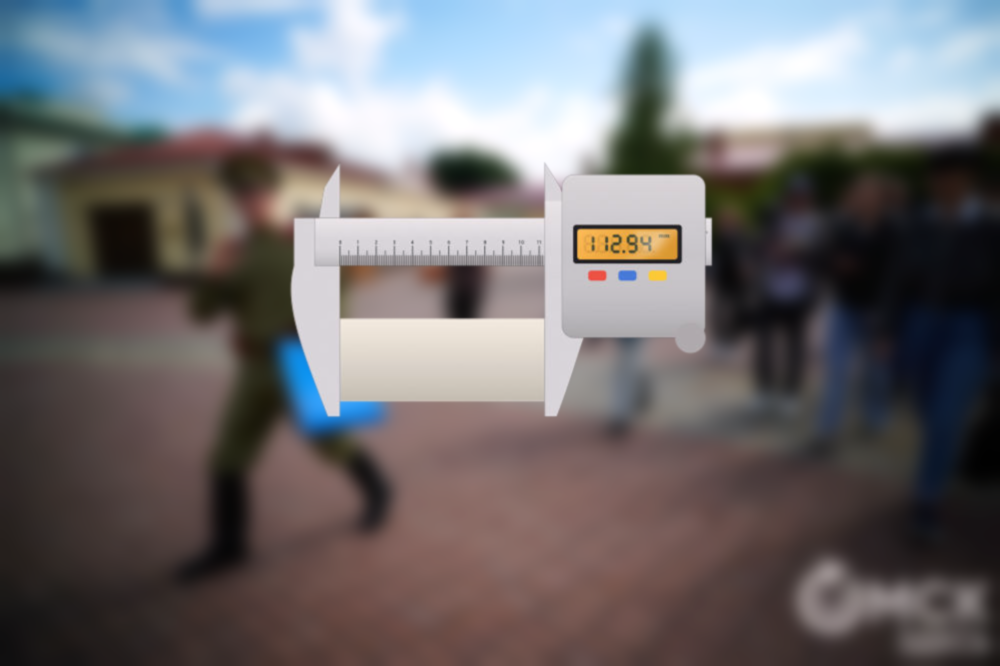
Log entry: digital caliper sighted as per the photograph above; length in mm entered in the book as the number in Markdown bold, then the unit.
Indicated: **112.94** mm
